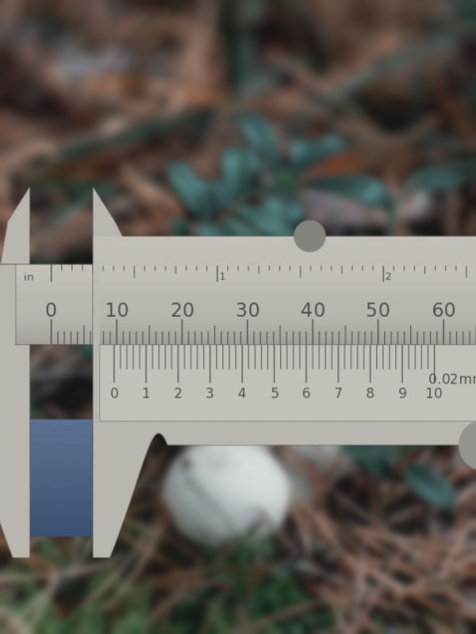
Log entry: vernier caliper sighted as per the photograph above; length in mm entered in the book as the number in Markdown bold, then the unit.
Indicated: **9.6** mm
